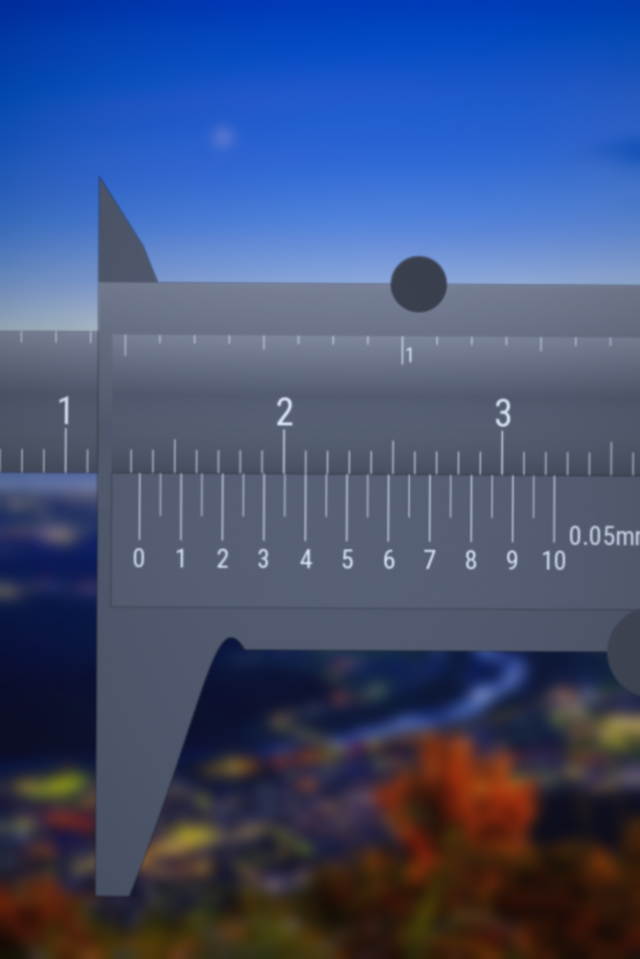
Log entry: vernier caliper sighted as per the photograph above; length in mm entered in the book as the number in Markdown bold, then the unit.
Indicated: **13.4** mm
